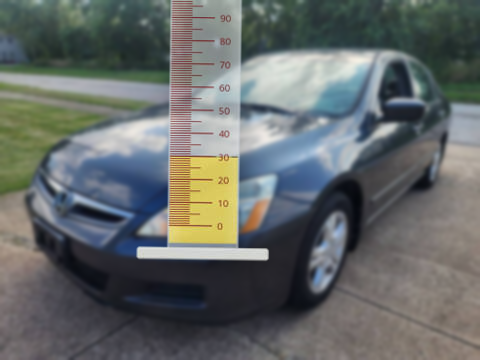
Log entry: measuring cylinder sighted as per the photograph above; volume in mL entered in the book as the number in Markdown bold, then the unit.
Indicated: **30** mL
